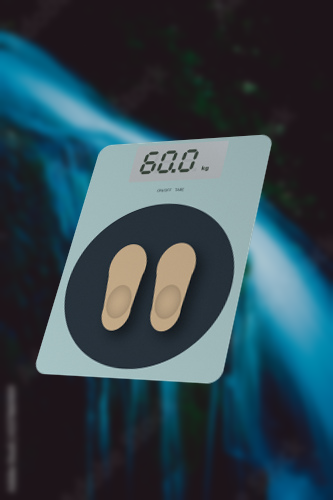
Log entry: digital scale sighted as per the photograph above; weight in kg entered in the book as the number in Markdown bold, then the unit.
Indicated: **60.0** kg
